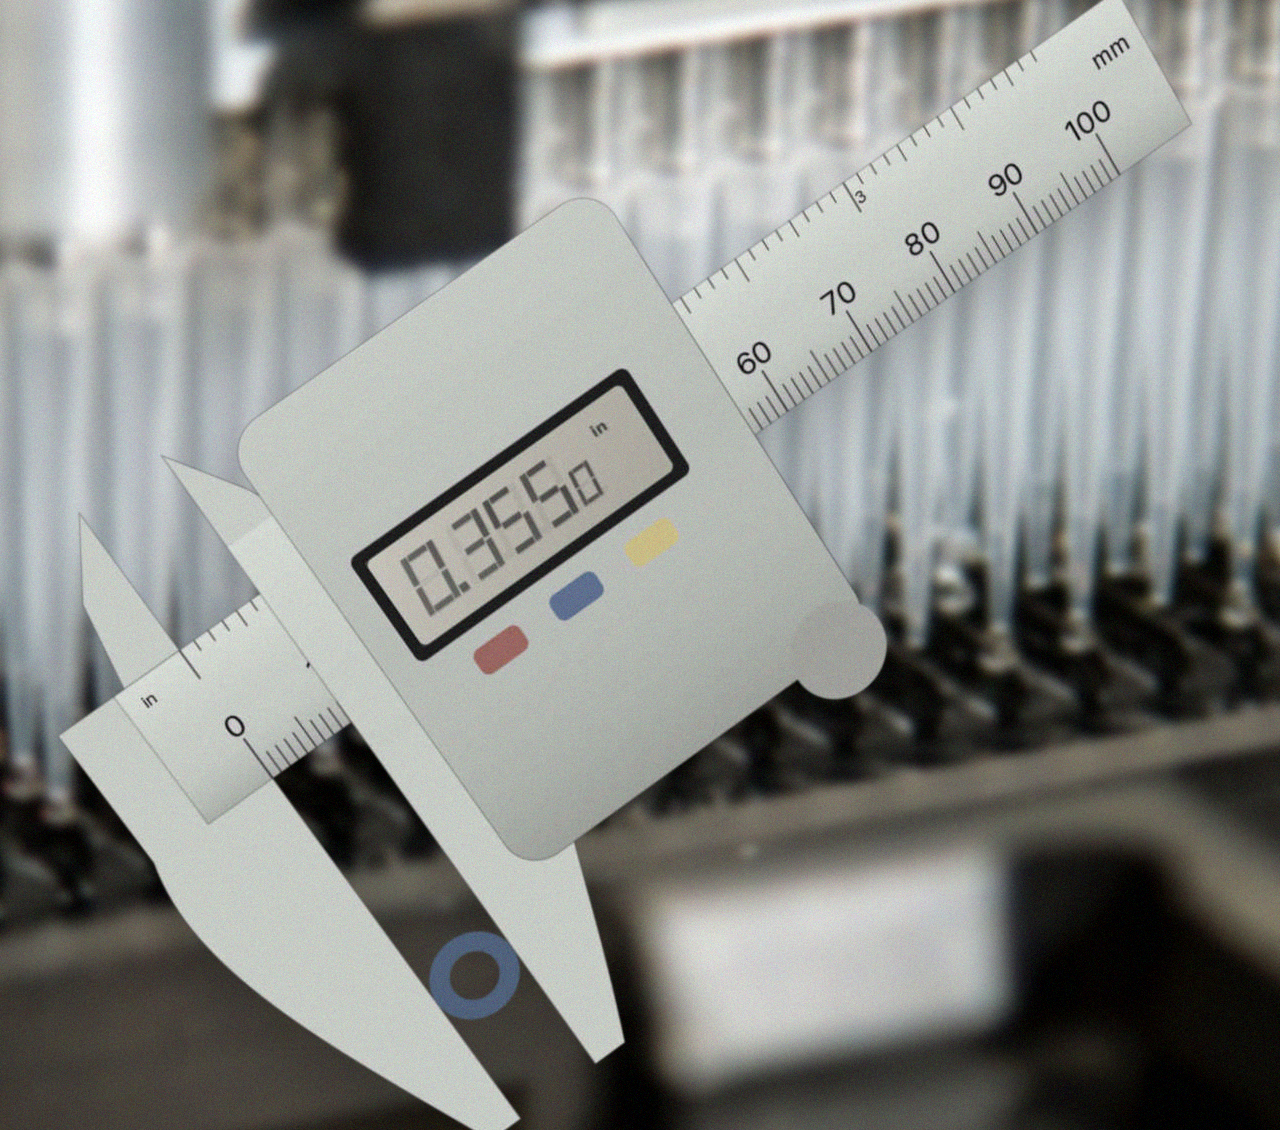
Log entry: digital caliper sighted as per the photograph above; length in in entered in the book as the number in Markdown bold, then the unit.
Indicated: **0.3550** in
